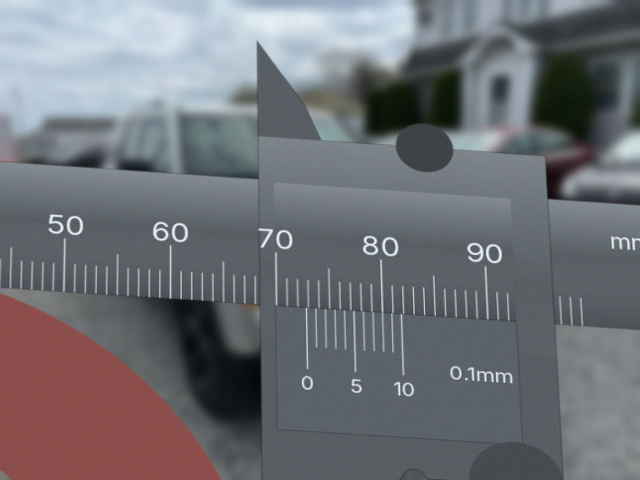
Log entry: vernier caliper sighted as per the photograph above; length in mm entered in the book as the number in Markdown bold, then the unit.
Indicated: **72.8** mm
